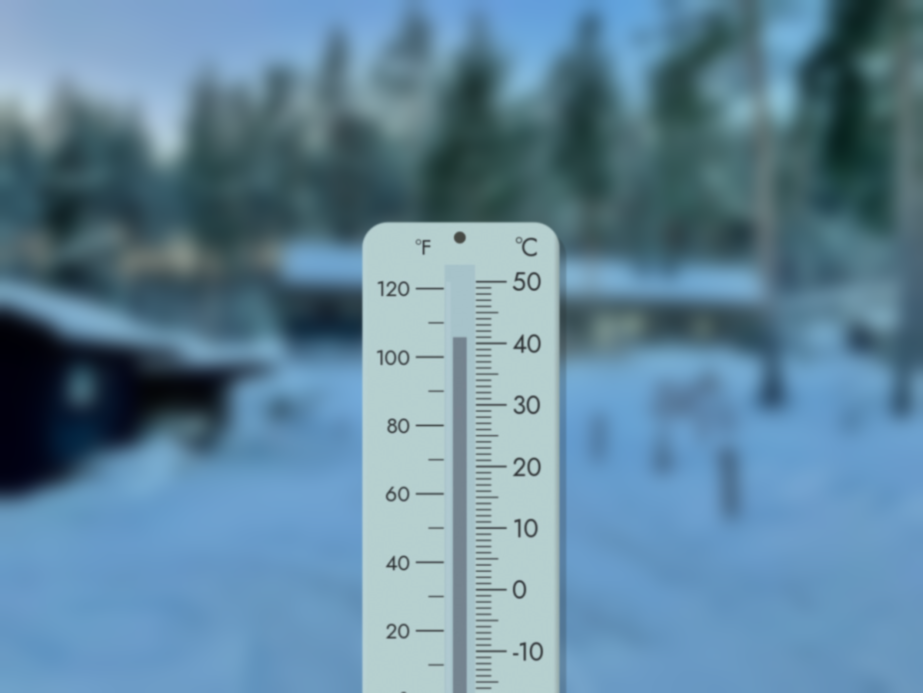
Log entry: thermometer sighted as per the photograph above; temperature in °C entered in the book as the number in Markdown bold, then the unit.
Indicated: **41** °C
